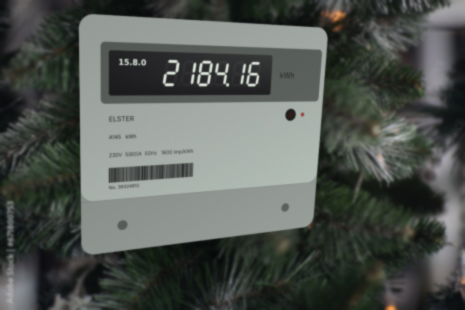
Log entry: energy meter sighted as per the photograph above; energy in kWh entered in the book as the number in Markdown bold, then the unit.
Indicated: **2184.16** kWh
